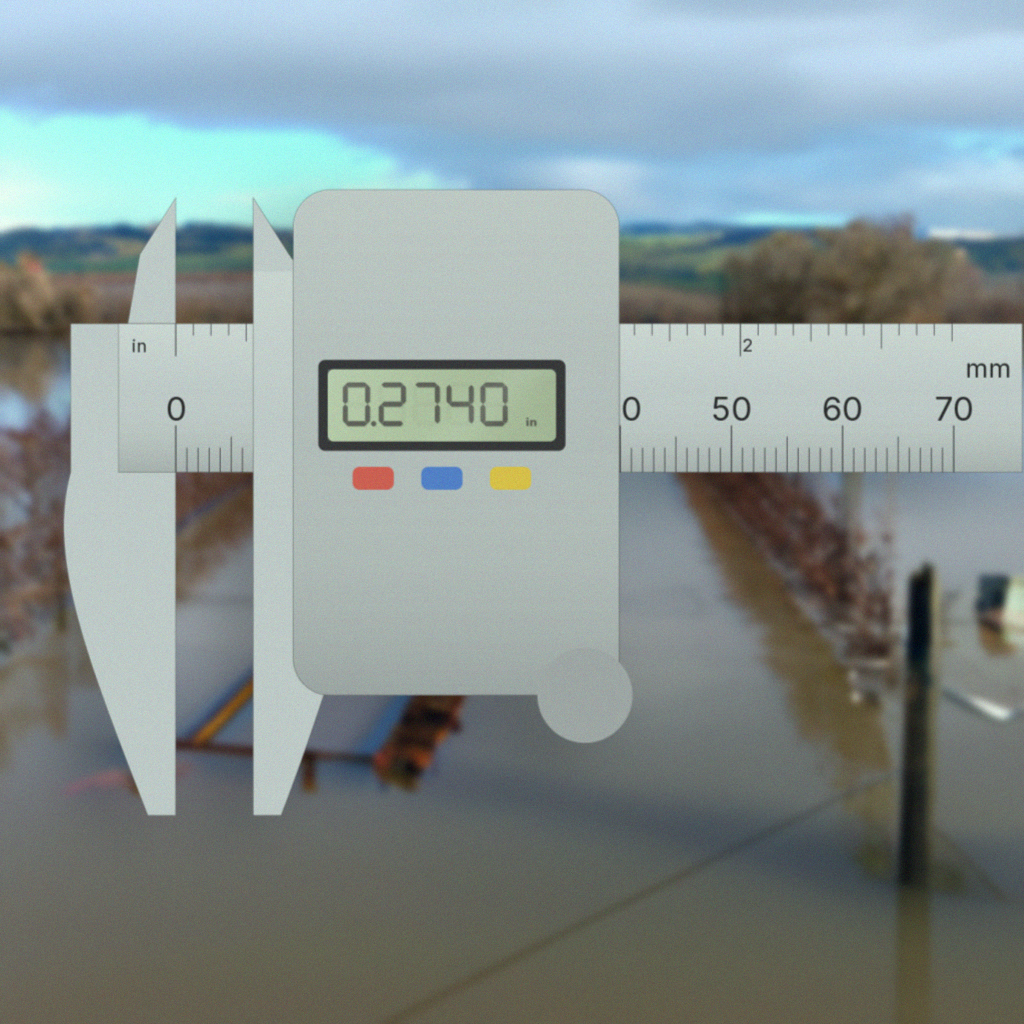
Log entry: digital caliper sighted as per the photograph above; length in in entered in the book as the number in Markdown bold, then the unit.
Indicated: **0.2740** in
